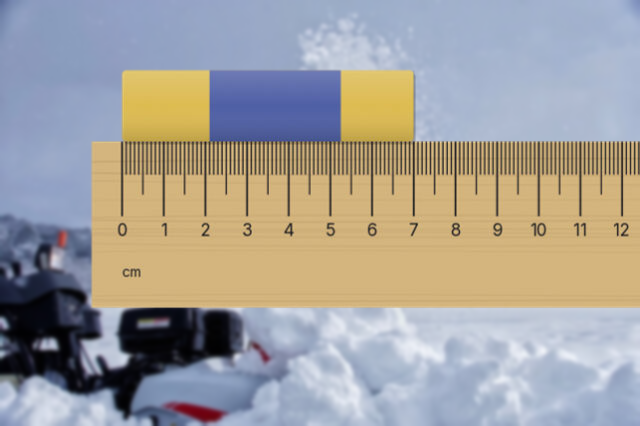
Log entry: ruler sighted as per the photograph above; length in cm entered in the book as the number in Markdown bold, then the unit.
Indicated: **7** cm
